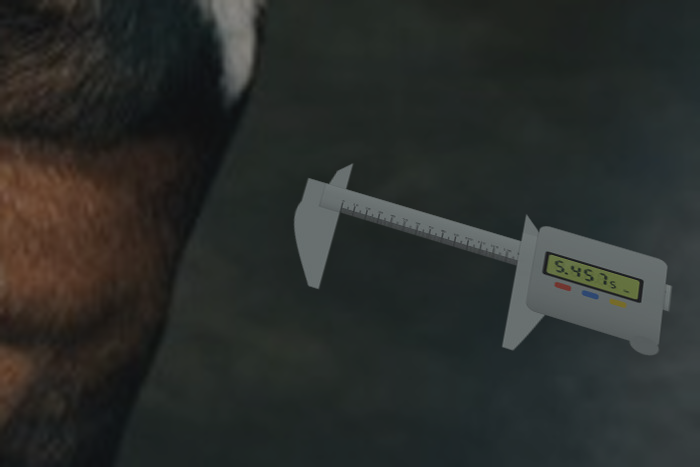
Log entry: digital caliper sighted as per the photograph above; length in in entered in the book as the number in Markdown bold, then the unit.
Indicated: **5.4575** in
